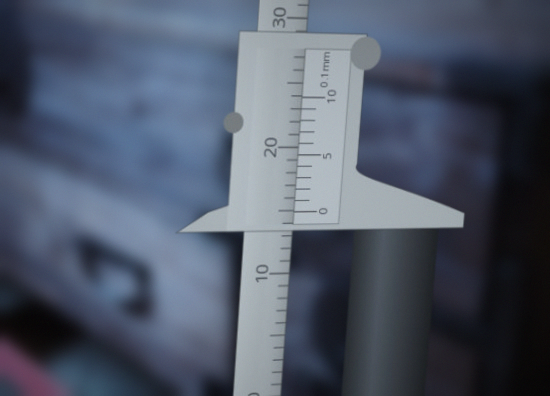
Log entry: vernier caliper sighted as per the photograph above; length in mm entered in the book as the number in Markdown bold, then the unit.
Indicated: **14.9** mm
